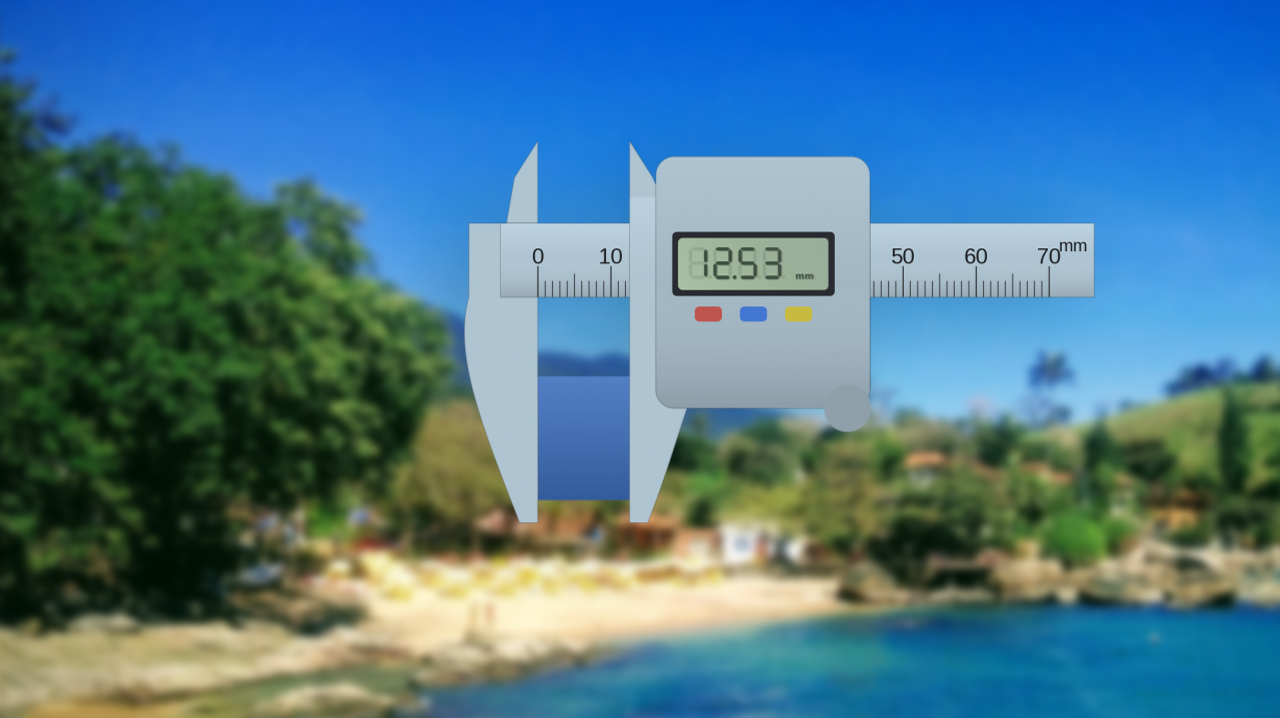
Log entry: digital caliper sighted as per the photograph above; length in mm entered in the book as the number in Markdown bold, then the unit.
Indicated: **12.53** mm
